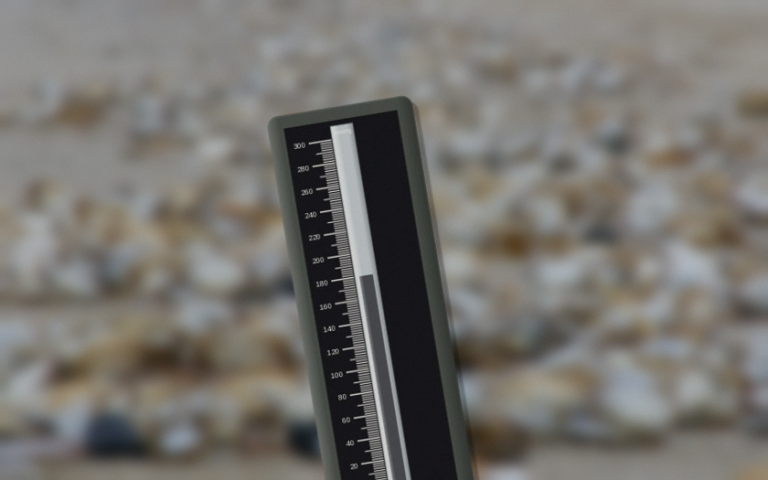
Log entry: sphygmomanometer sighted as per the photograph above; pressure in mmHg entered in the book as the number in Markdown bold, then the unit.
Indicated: **180** mmHg
